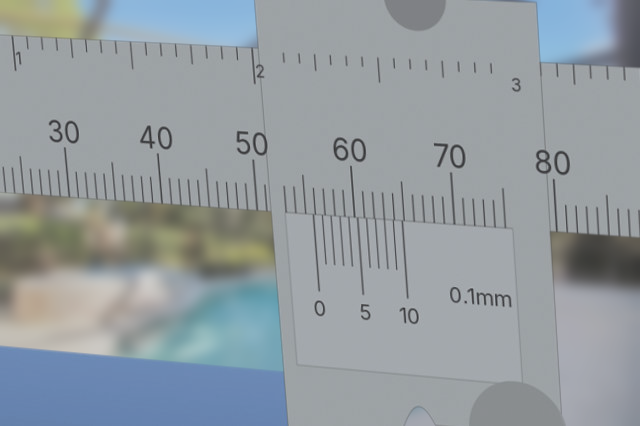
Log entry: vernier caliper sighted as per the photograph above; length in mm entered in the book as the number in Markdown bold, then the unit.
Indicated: **55.8** mm
